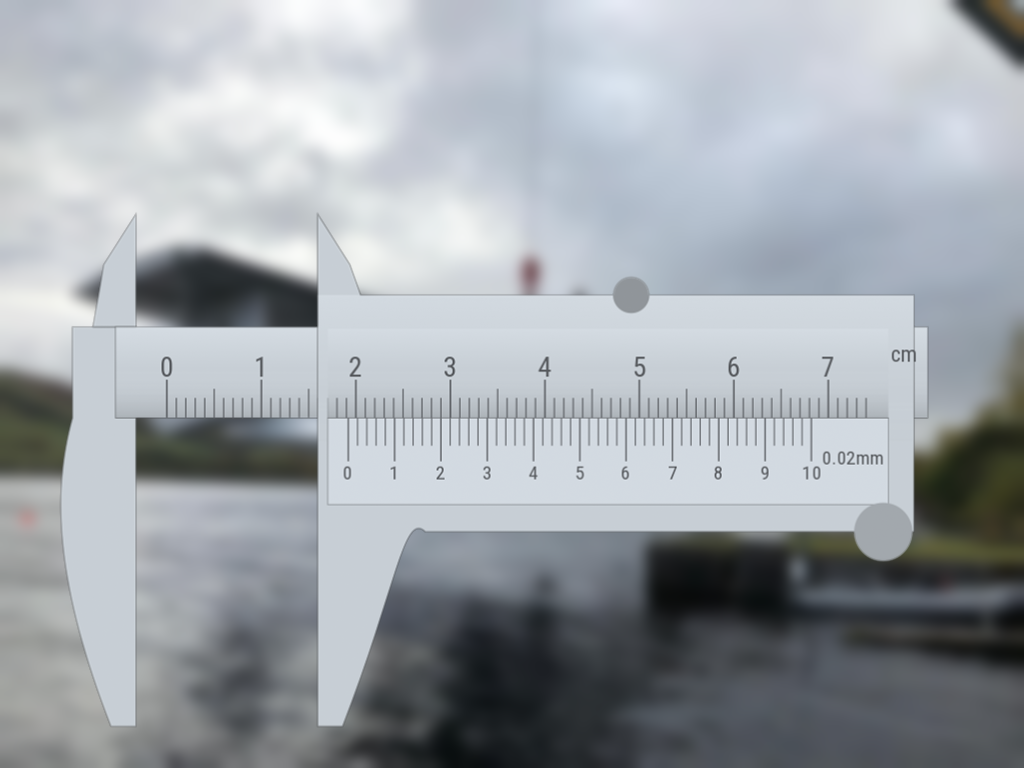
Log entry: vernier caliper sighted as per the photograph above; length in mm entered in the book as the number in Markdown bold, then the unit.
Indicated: **19.2** mm
